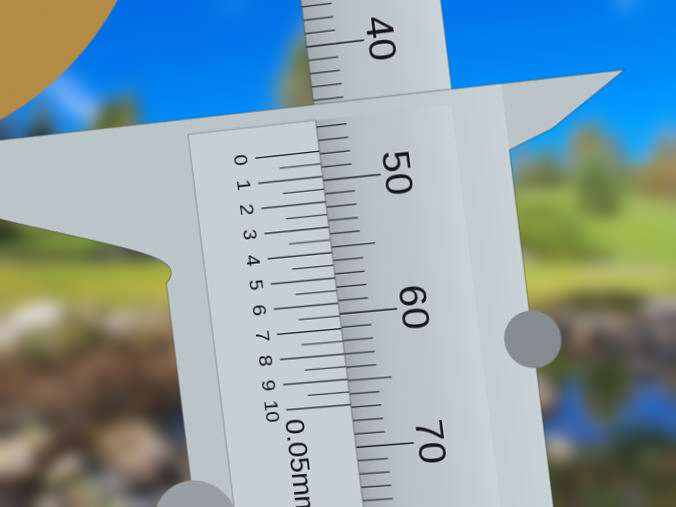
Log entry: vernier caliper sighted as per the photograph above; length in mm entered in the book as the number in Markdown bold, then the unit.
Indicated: **47.8** mm
